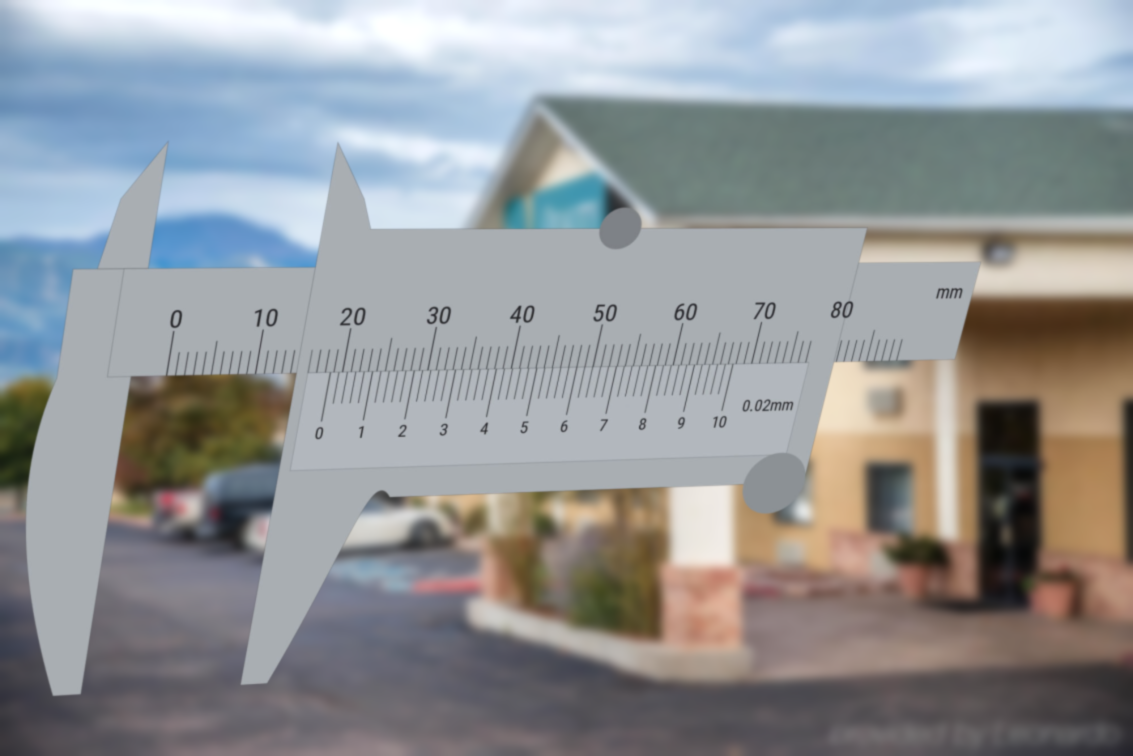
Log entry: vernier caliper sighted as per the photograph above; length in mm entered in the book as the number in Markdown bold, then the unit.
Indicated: **18.6** mm
